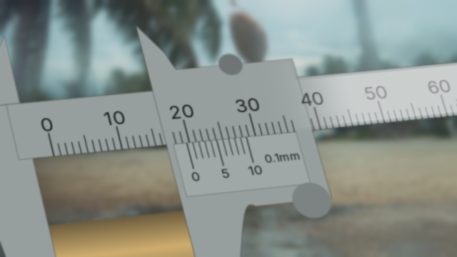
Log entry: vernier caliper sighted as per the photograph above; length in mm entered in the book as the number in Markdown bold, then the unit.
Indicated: **19.6** mm
